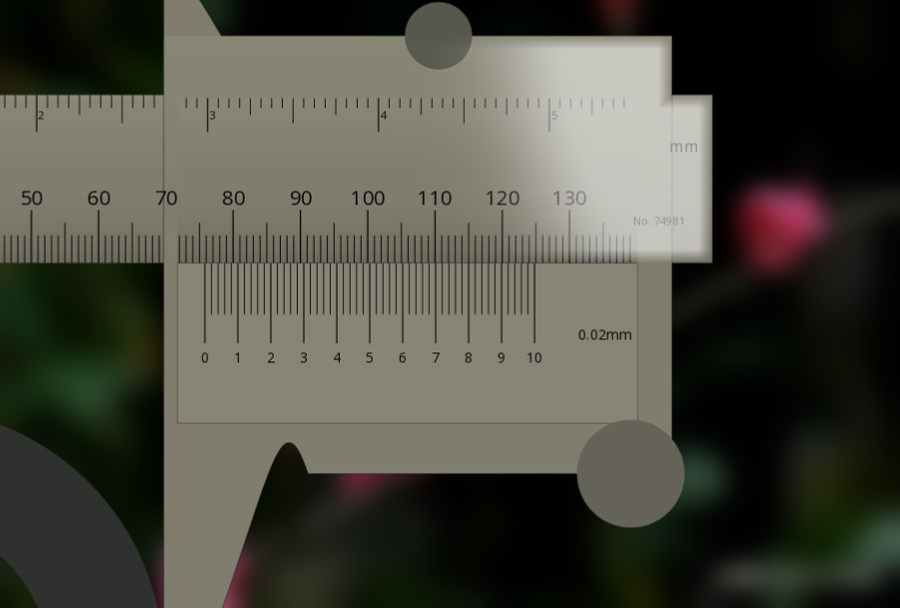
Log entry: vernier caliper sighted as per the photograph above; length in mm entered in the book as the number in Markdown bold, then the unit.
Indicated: **75.8** mm
